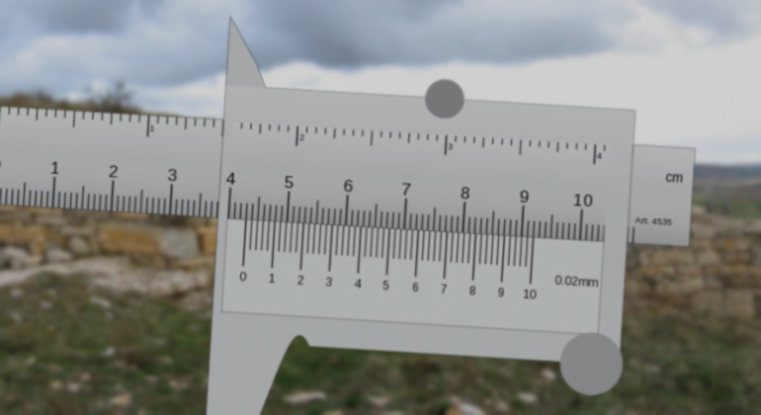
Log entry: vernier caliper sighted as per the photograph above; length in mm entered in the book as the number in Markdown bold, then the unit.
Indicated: **43.0** mm
